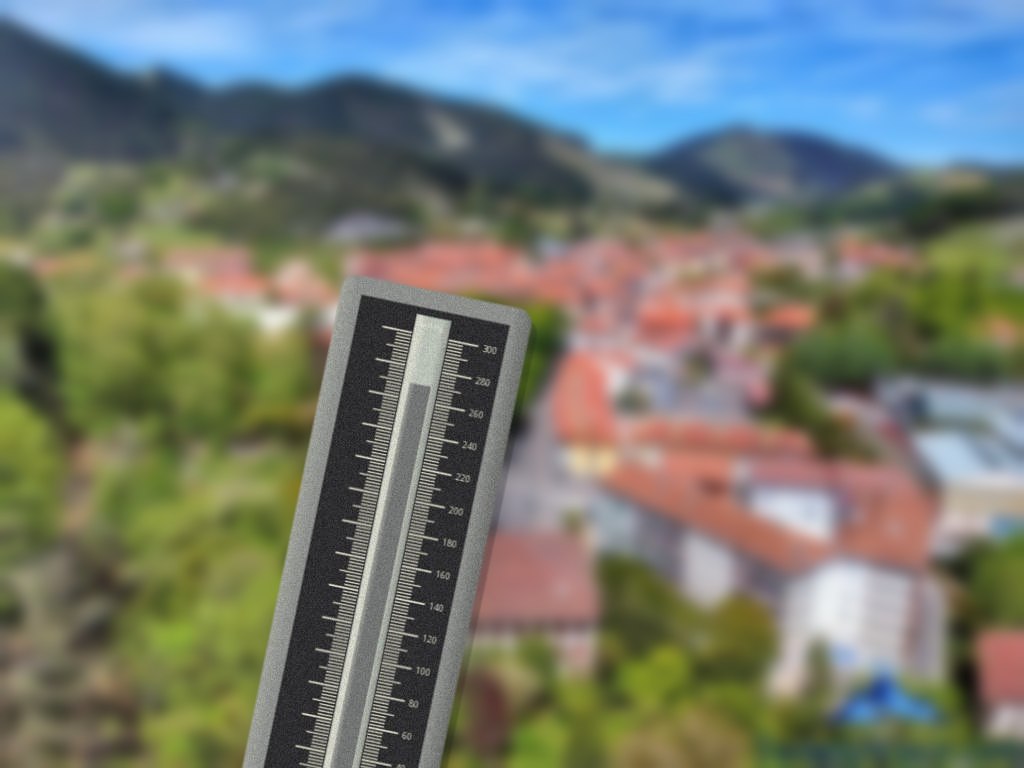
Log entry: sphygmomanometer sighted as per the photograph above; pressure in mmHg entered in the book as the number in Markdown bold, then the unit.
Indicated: **270** mmHg
